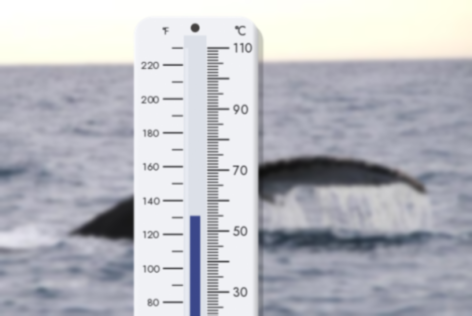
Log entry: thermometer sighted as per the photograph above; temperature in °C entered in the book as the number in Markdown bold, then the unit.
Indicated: **55** °C
